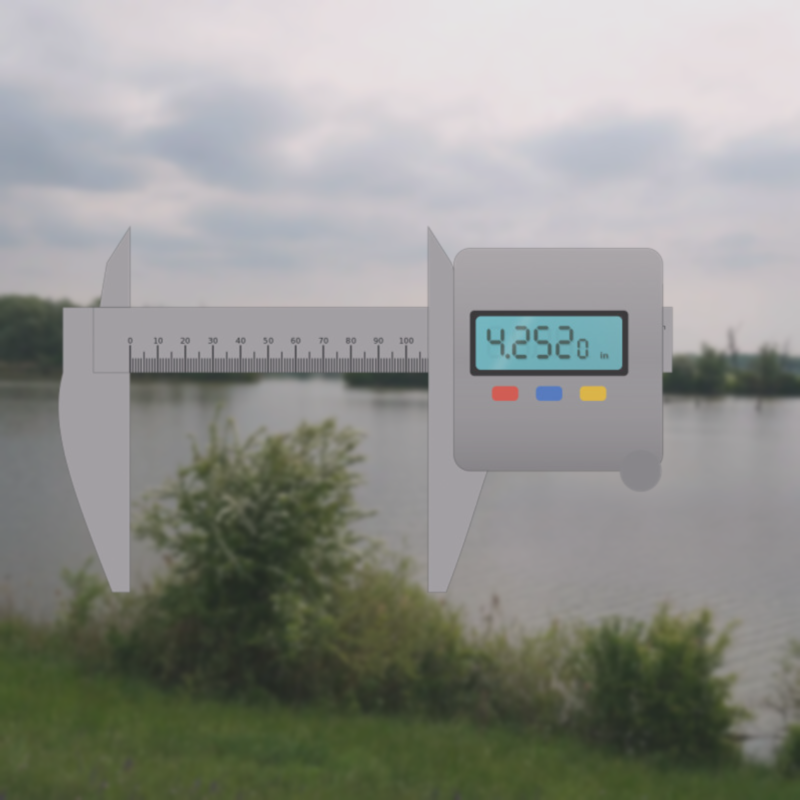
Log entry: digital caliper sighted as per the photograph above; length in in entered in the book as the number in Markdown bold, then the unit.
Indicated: **4.2520** in
